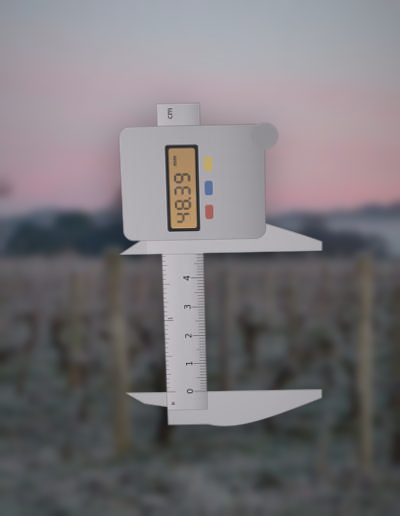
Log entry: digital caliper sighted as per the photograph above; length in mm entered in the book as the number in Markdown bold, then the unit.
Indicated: **48.39** mm
